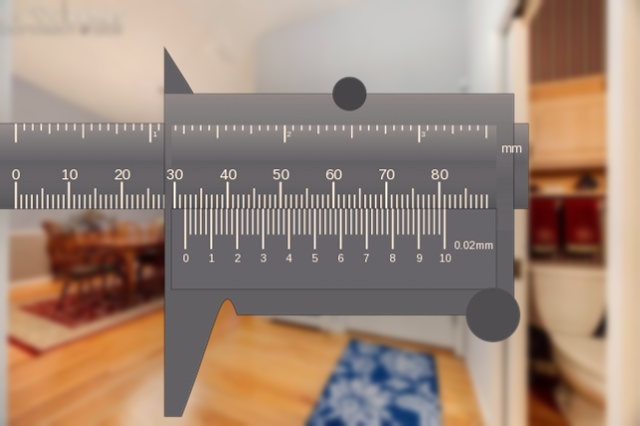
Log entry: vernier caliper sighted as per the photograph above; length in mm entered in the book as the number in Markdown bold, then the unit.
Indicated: **32.0** mm
